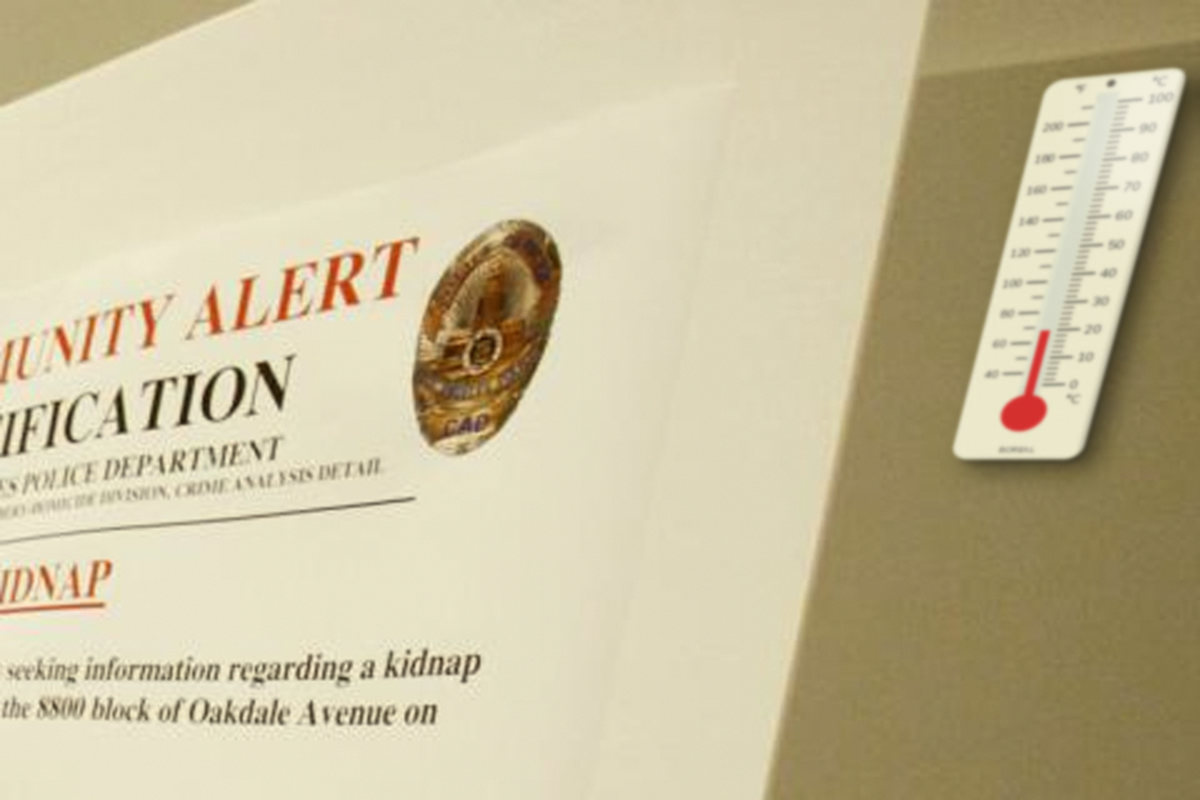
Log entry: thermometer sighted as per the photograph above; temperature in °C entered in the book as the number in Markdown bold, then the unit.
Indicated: **20** °C
